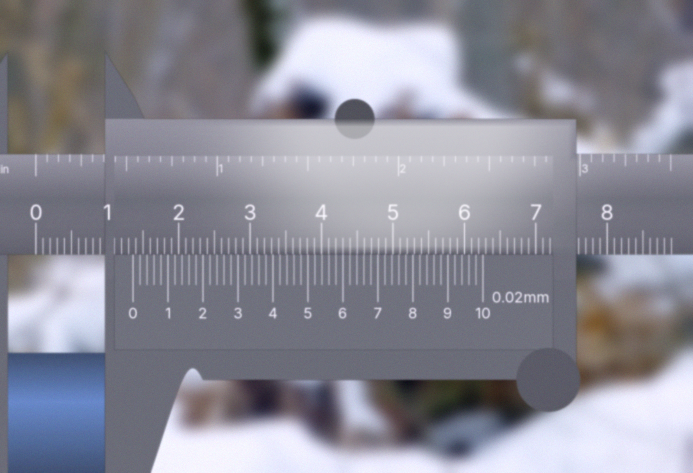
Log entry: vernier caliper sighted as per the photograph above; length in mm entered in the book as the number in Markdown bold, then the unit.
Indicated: **13.6** mm
